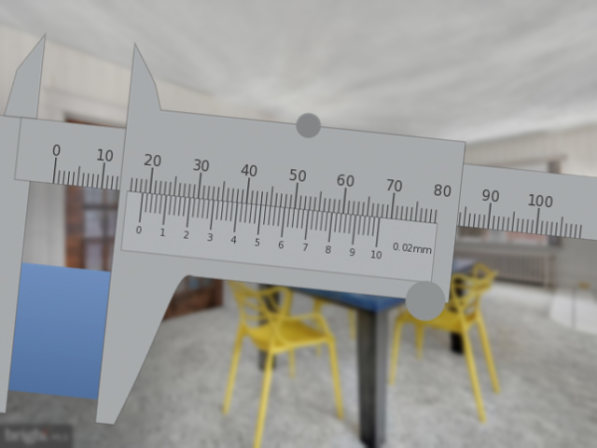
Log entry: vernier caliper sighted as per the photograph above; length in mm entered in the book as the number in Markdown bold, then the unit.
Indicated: **18.5** mm
